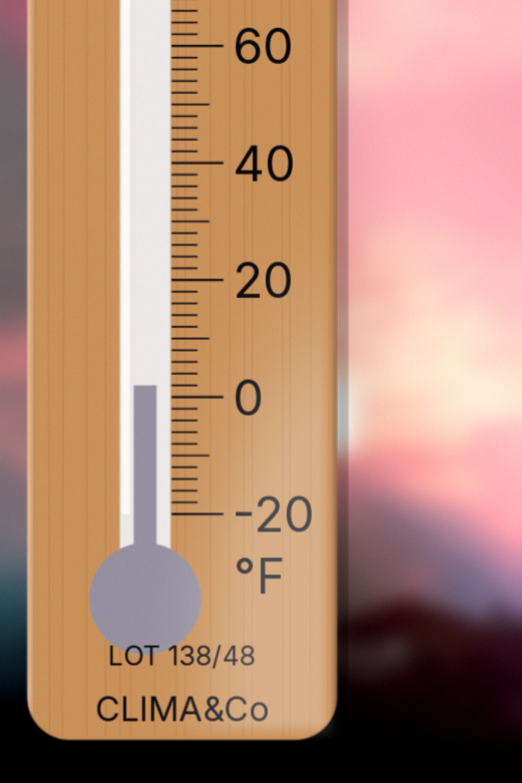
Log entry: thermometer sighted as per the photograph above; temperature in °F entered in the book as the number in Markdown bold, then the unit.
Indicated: **2** °F
